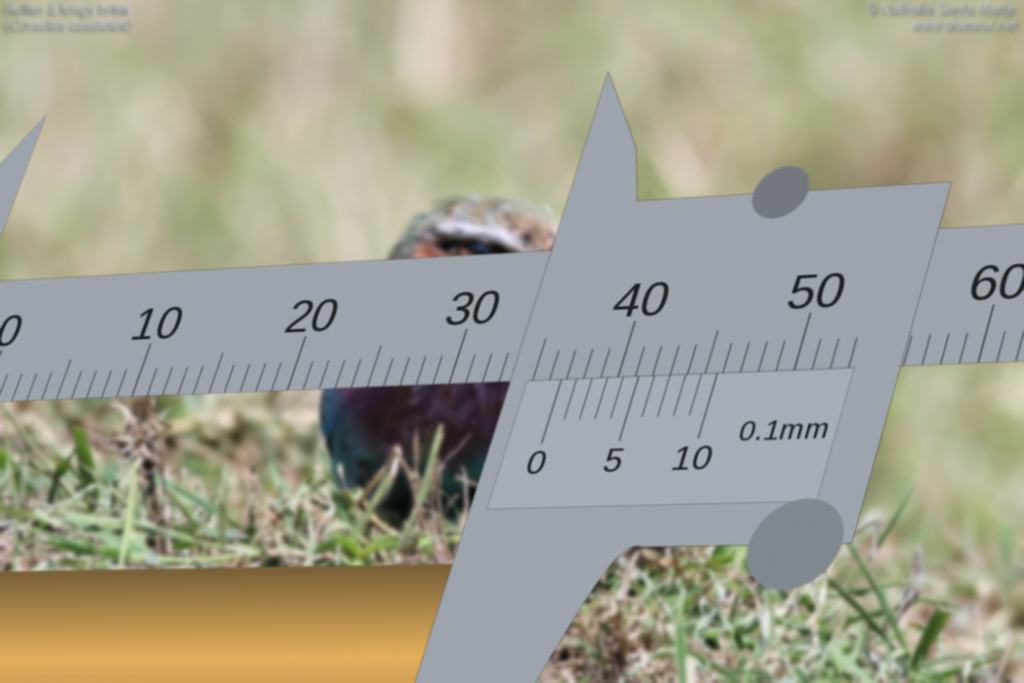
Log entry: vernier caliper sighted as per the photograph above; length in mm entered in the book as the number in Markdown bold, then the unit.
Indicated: **36.7** mm
